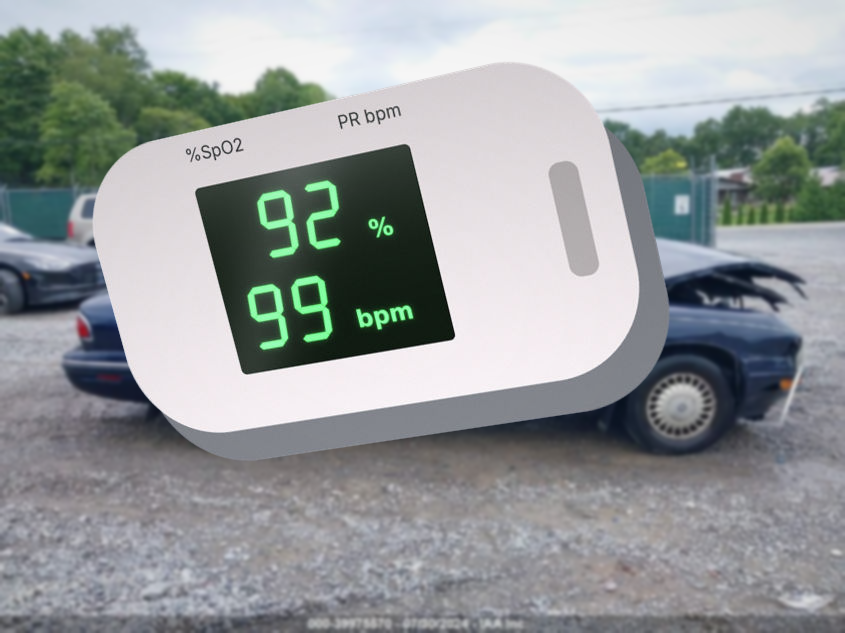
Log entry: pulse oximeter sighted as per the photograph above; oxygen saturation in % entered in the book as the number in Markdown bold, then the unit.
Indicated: **92** %
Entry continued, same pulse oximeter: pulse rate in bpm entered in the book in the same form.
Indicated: **99** bpm
